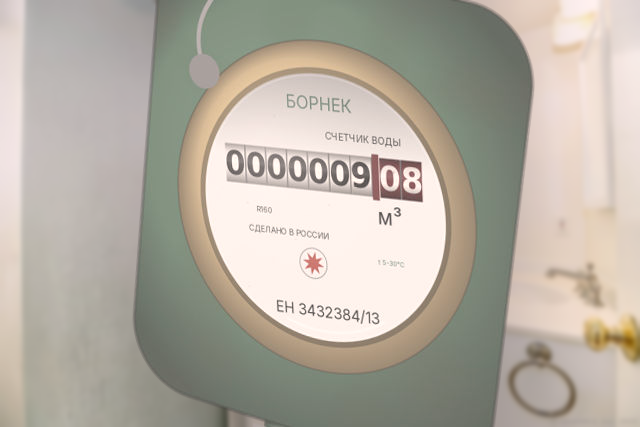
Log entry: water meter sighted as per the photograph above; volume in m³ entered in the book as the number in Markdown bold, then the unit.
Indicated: **9.08** m³
